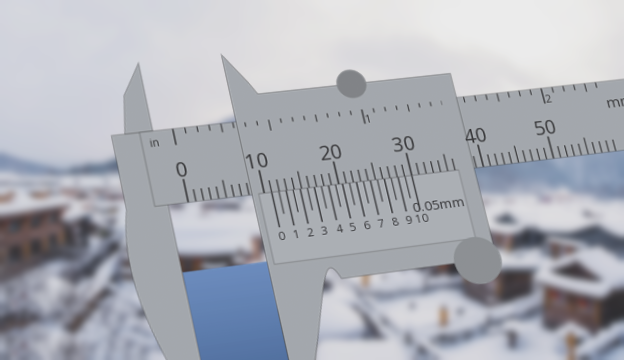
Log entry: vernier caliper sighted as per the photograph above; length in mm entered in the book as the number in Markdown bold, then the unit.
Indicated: **11.0** mm
